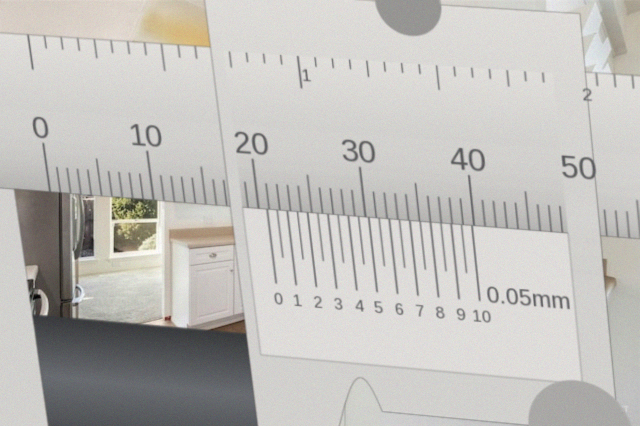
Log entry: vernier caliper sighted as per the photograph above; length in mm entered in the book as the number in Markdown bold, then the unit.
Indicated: **20.8** mm
